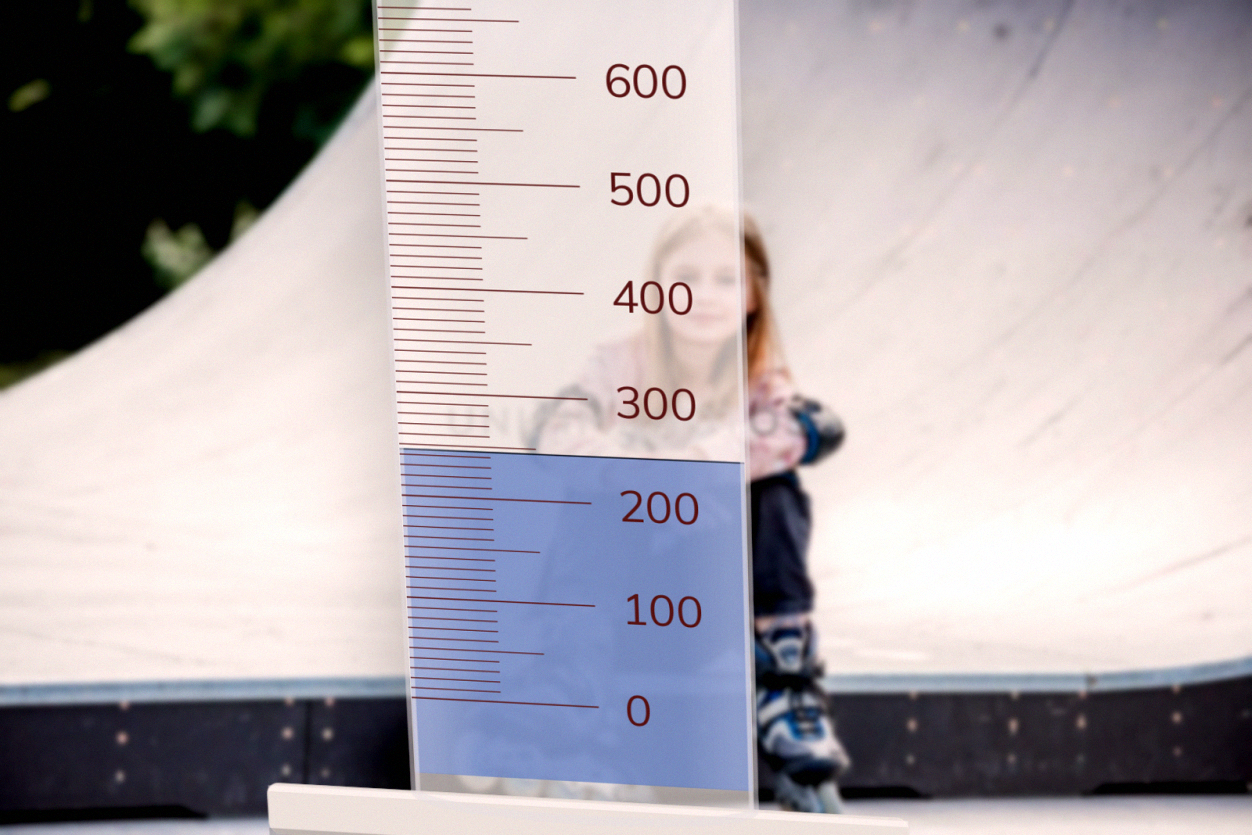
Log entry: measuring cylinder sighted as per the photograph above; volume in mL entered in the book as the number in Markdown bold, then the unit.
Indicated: **245** mL
